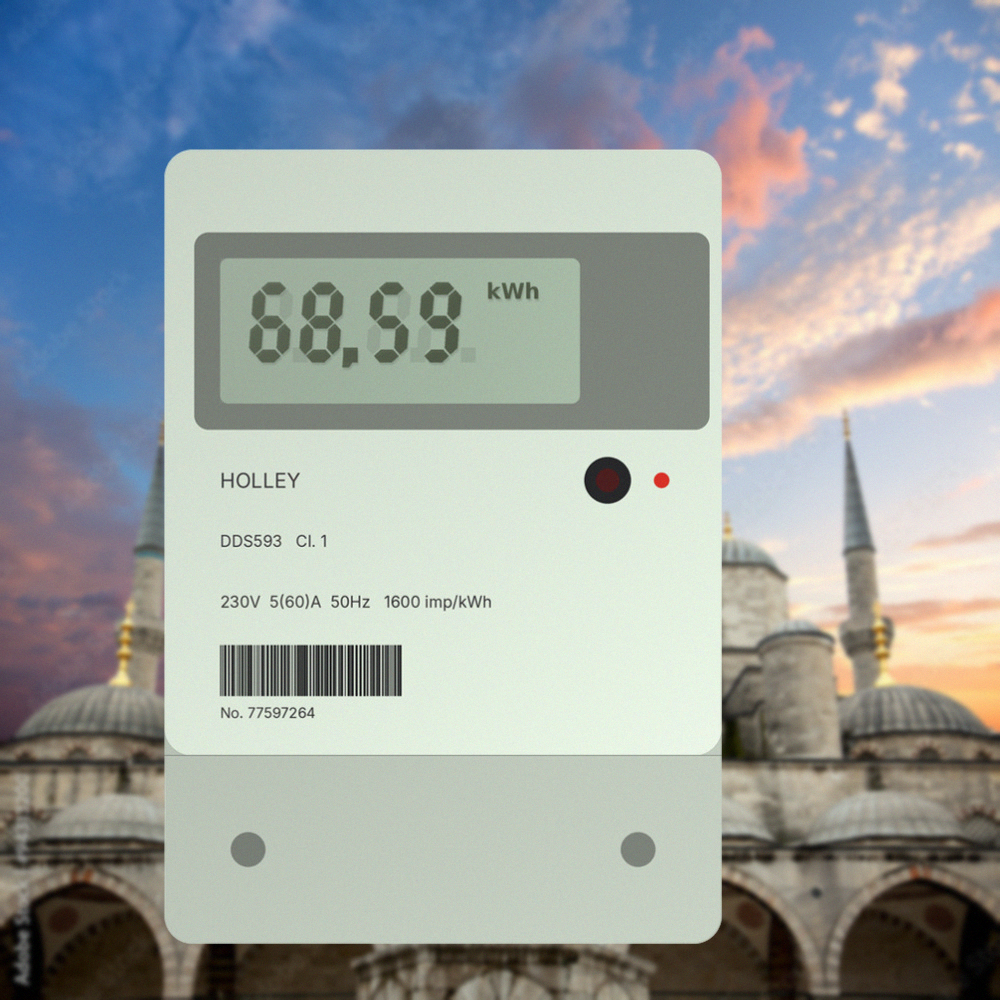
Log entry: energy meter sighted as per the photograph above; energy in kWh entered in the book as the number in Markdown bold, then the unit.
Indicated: **68.59** kWh
